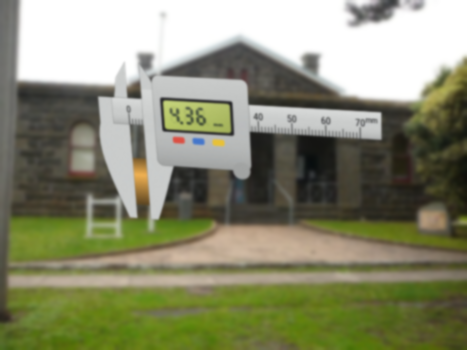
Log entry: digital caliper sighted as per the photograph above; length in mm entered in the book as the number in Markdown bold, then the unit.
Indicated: **4.36** mm
